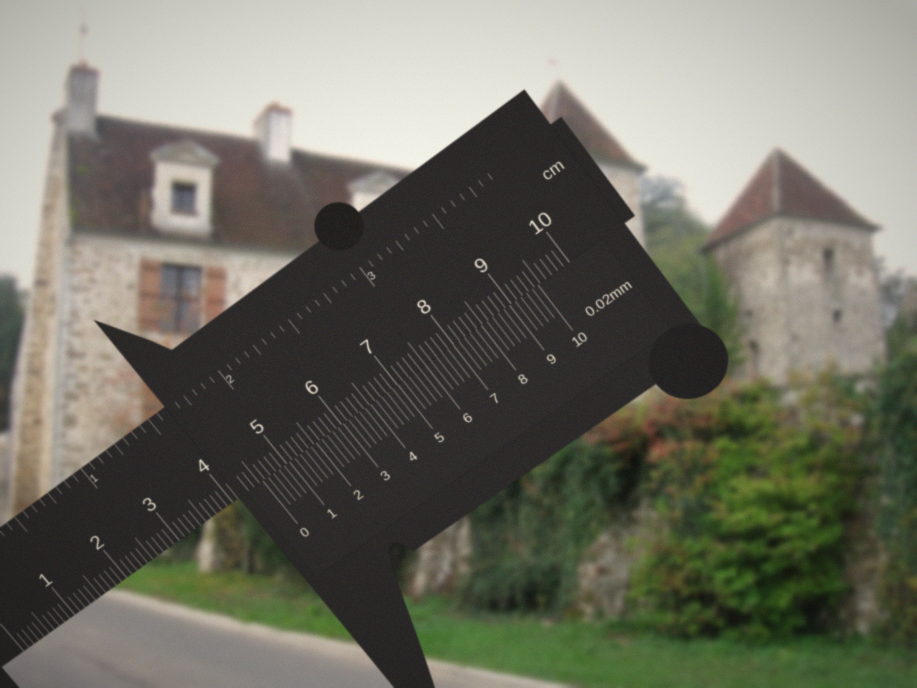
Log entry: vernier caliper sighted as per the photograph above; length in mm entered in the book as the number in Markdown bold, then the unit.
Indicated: **45.6** mm
